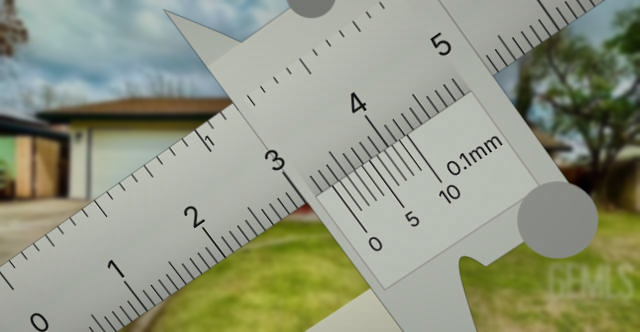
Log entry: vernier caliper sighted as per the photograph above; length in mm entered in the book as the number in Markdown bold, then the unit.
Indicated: **33.2** mm
